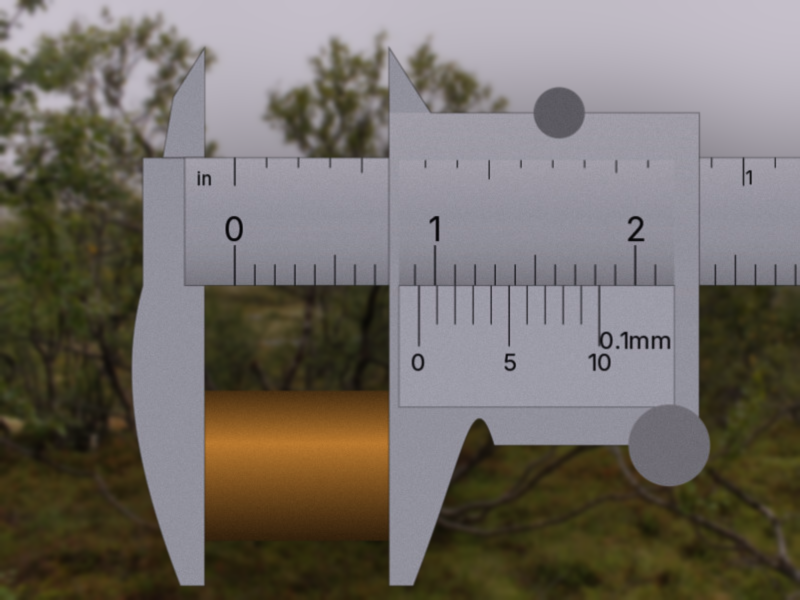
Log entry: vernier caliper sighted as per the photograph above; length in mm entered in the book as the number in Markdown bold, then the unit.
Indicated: **9.2** mm
